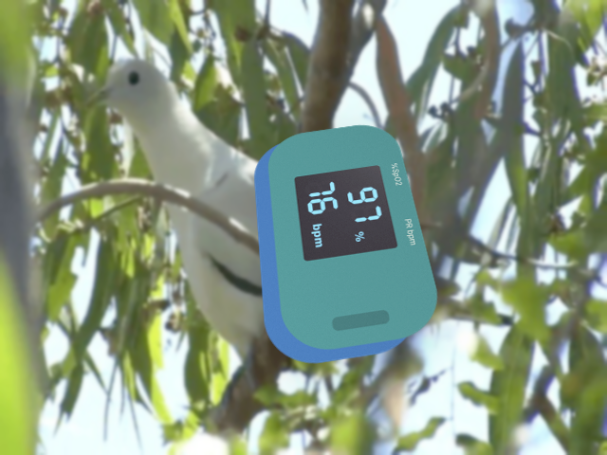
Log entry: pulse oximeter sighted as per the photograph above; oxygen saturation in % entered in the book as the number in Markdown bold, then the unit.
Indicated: **97** %
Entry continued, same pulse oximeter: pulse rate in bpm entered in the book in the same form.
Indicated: **76** bpm
